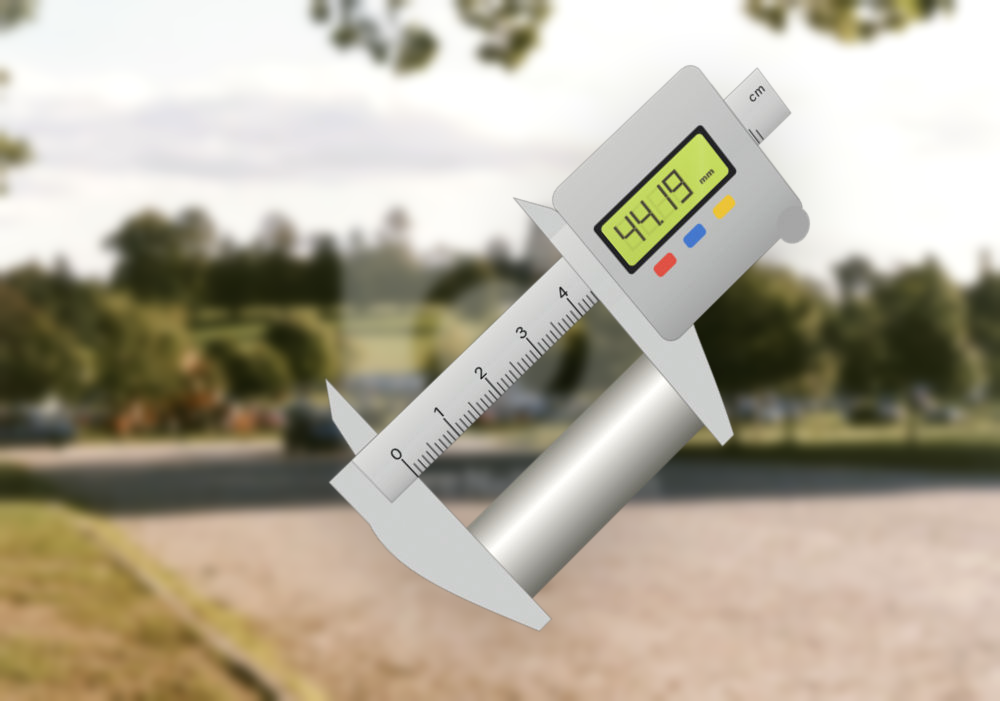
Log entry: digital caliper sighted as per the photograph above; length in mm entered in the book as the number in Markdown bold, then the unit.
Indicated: **44.19** mm
